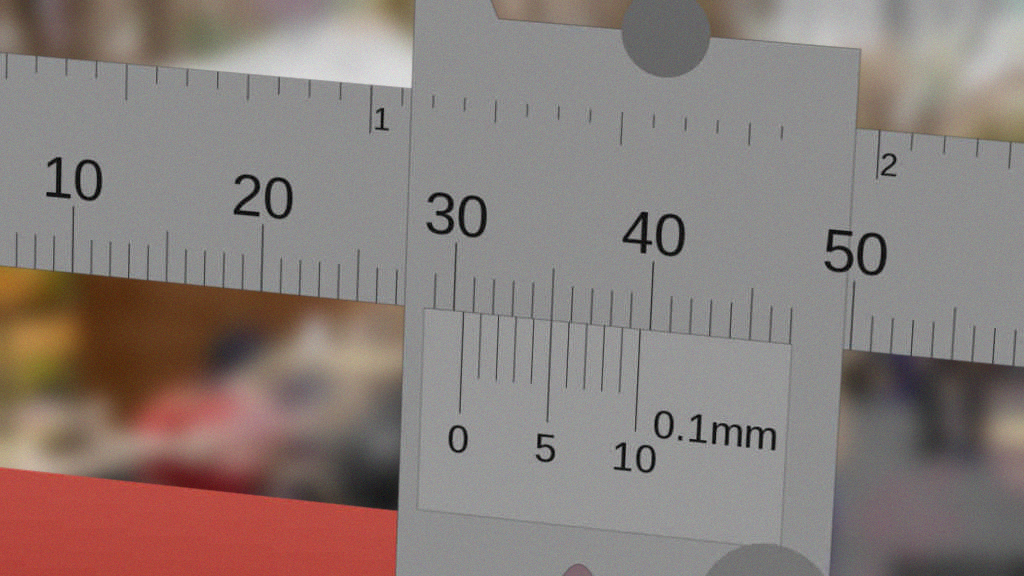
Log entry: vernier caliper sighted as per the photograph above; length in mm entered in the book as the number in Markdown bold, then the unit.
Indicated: **30.5** mm
